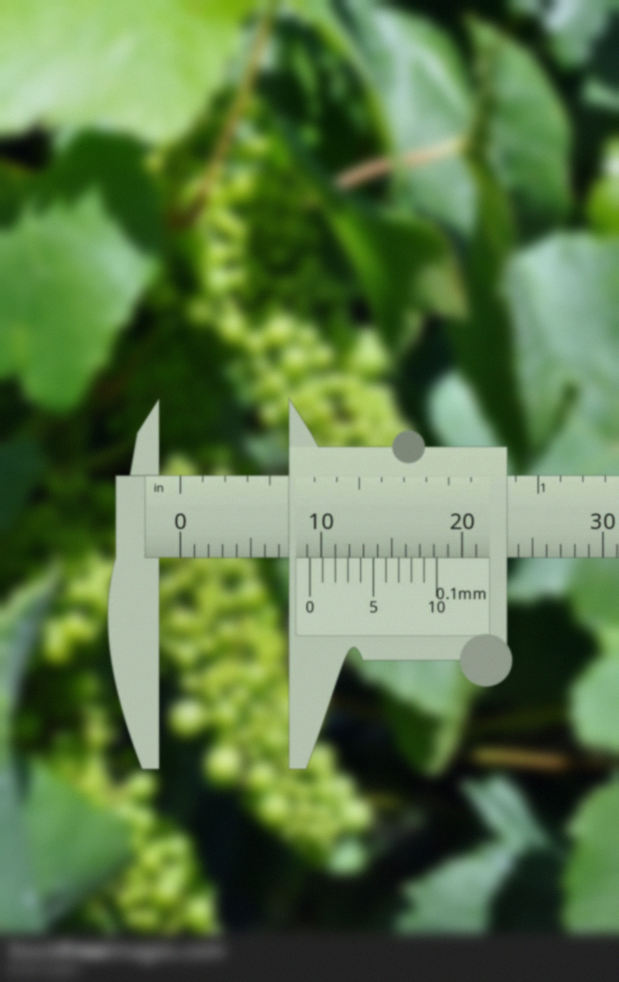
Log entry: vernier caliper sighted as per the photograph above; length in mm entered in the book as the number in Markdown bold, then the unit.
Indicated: **9.2** mm
